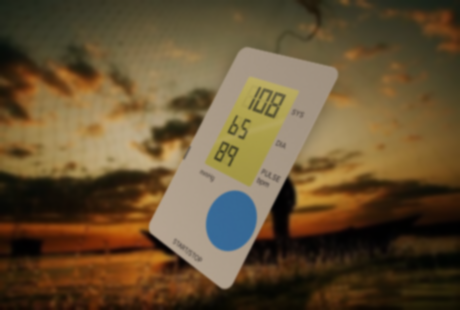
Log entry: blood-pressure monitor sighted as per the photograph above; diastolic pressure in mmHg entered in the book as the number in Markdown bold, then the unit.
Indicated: **65** mmHg
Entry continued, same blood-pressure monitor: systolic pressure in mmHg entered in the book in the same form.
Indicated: **108** mmHg
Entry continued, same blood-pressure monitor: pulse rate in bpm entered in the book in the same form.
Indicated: **89** bpm
